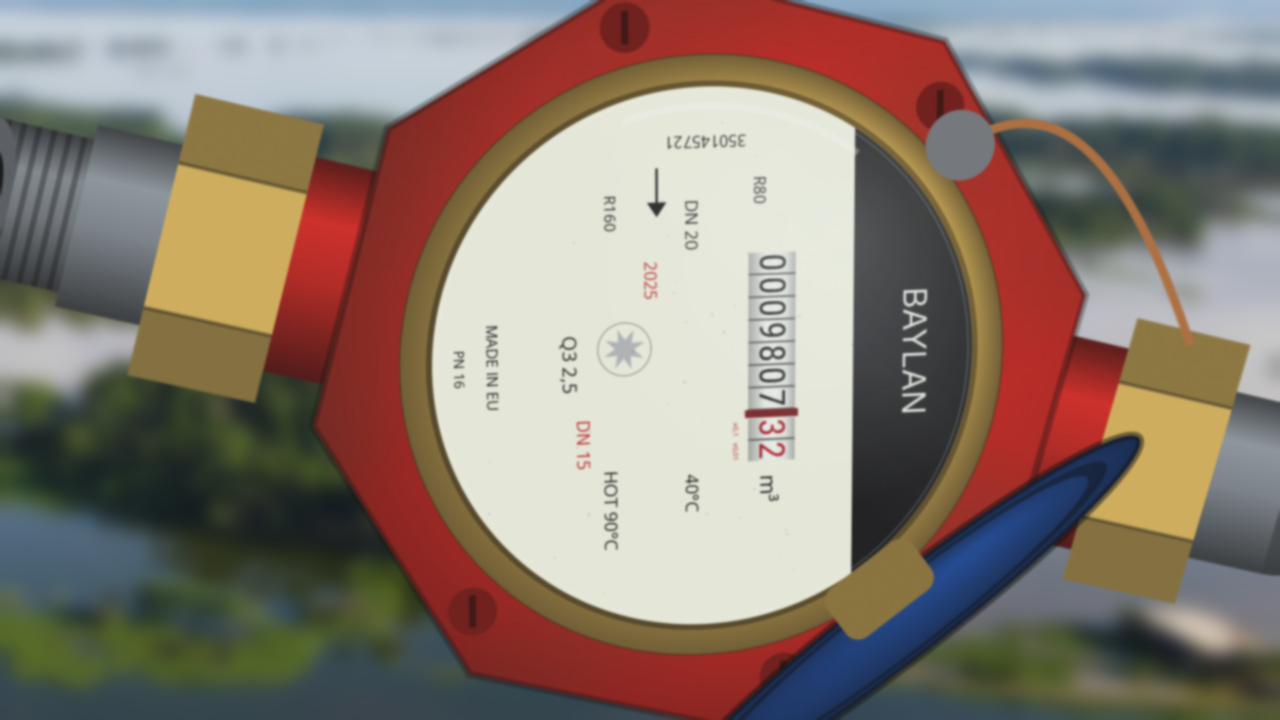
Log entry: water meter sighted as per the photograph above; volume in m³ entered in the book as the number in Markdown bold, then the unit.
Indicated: **9807.32** m³
